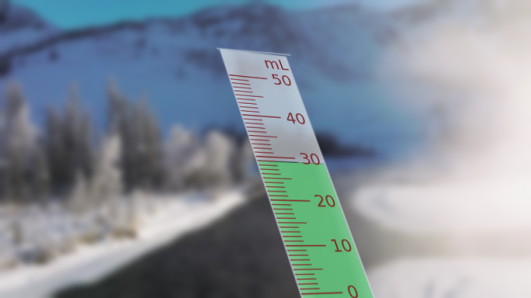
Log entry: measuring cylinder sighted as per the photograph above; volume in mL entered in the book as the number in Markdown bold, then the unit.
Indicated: **29** mL
